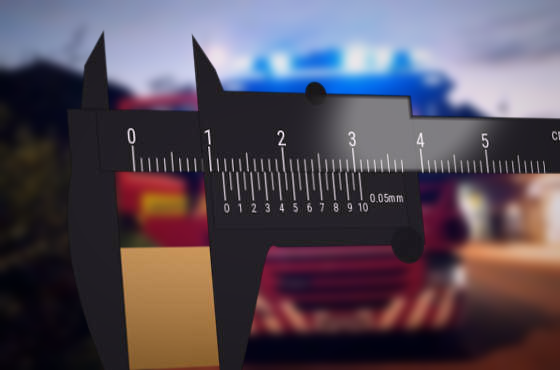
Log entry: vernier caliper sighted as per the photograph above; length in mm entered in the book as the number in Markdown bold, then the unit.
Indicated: **11.6** mm
